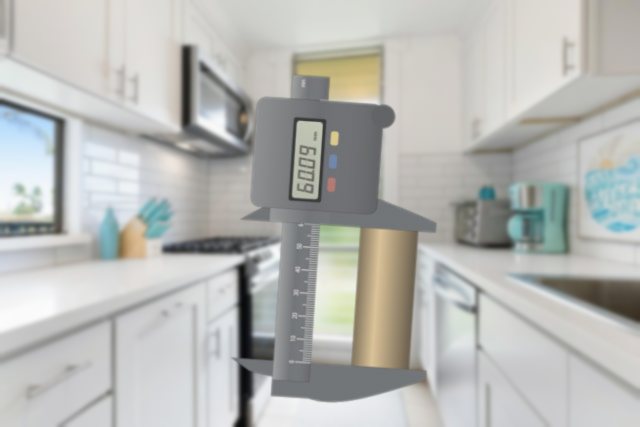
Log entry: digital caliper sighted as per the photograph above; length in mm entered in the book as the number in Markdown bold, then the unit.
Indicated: **60.09** mm
